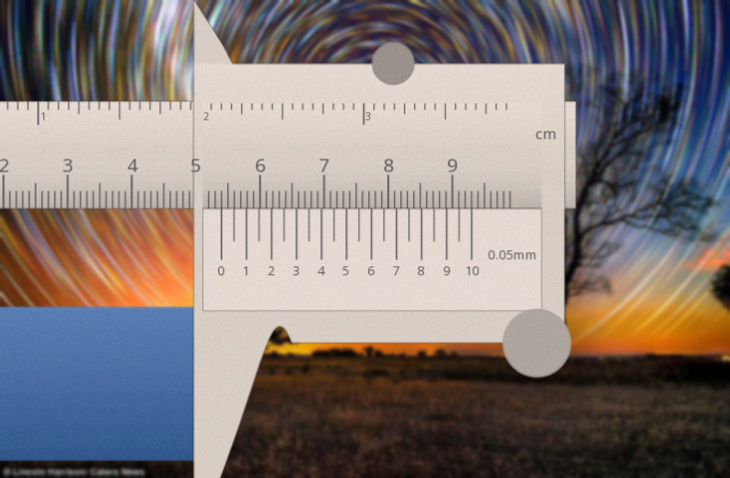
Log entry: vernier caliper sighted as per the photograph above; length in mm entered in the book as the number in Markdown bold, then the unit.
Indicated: **54.0** mm
